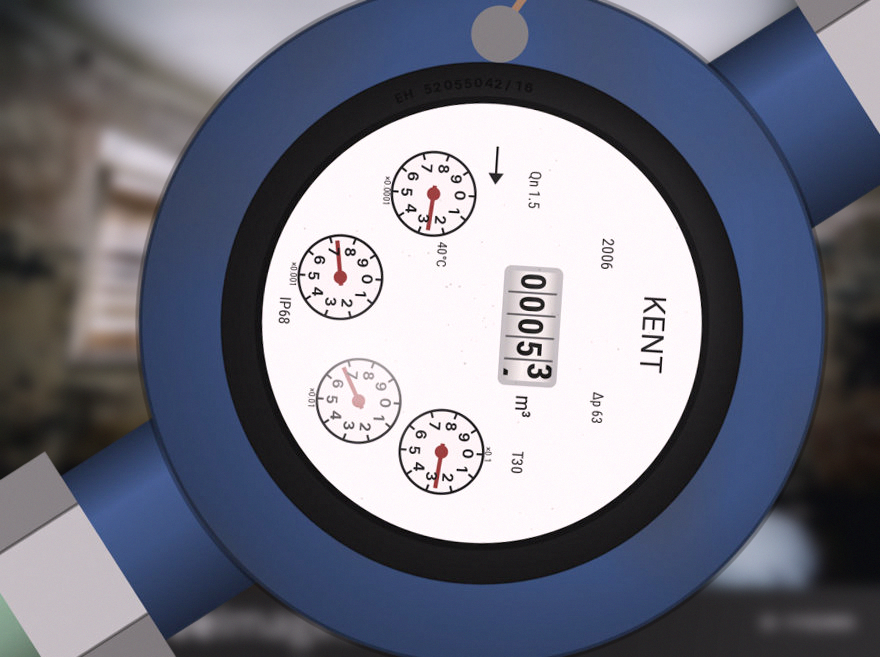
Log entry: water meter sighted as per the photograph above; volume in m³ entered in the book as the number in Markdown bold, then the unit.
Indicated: **53.2672** m³
